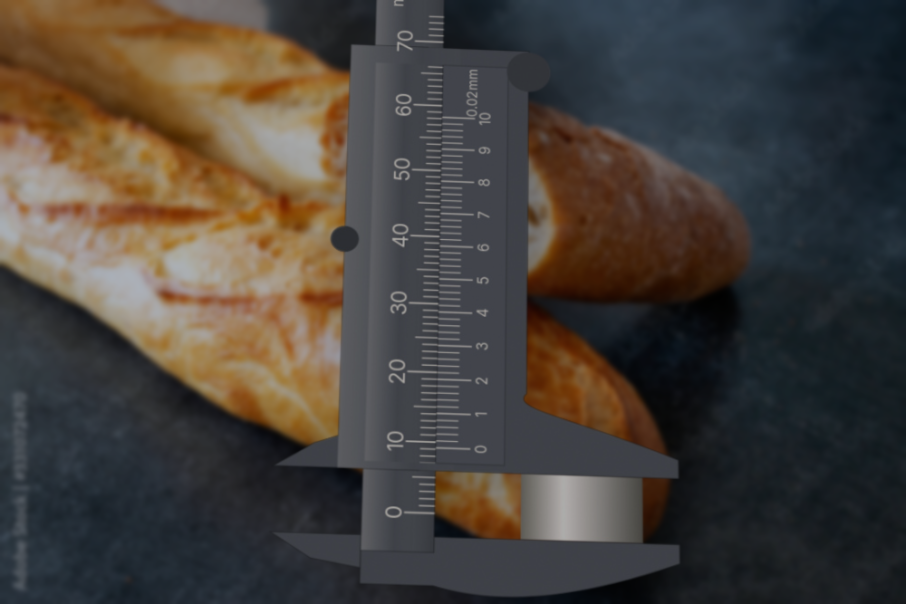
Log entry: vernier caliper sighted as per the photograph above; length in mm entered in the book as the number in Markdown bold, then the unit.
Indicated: **9.2** mm
